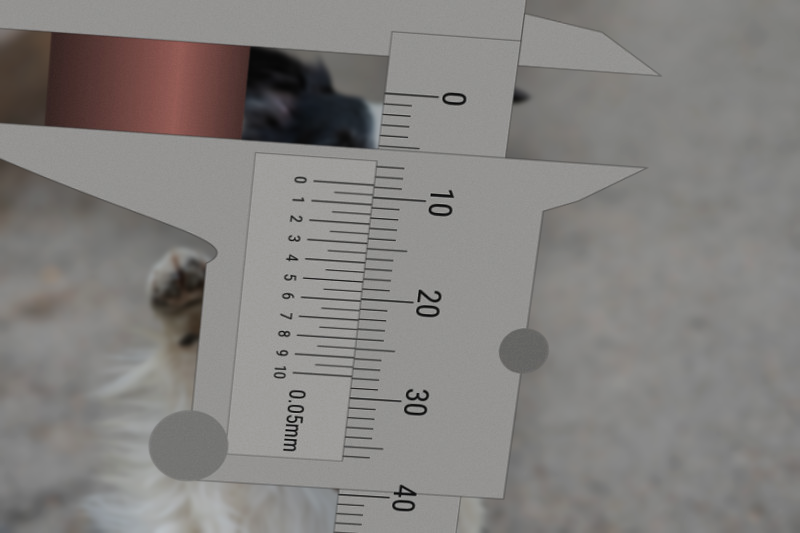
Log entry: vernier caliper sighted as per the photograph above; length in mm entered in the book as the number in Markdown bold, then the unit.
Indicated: **8.8** mm
